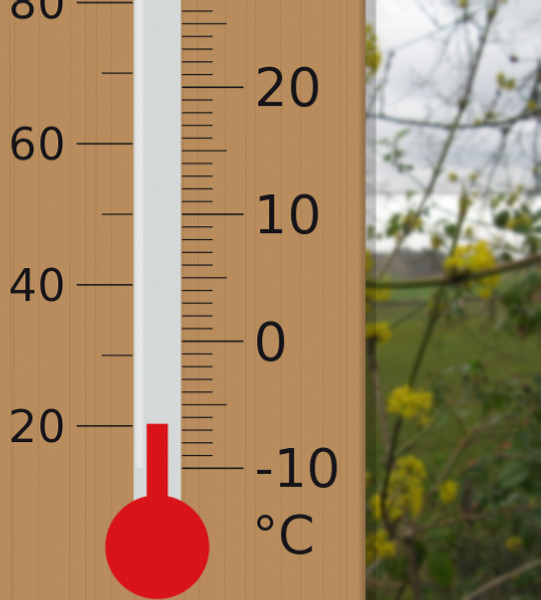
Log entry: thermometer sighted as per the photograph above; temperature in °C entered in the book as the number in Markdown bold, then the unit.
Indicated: **-6.5** °C
